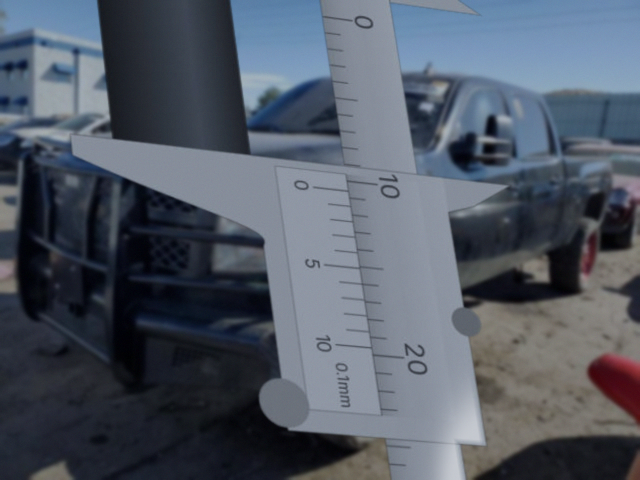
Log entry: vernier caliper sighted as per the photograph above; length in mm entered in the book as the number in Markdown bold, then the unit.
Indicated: **10.6** mm
